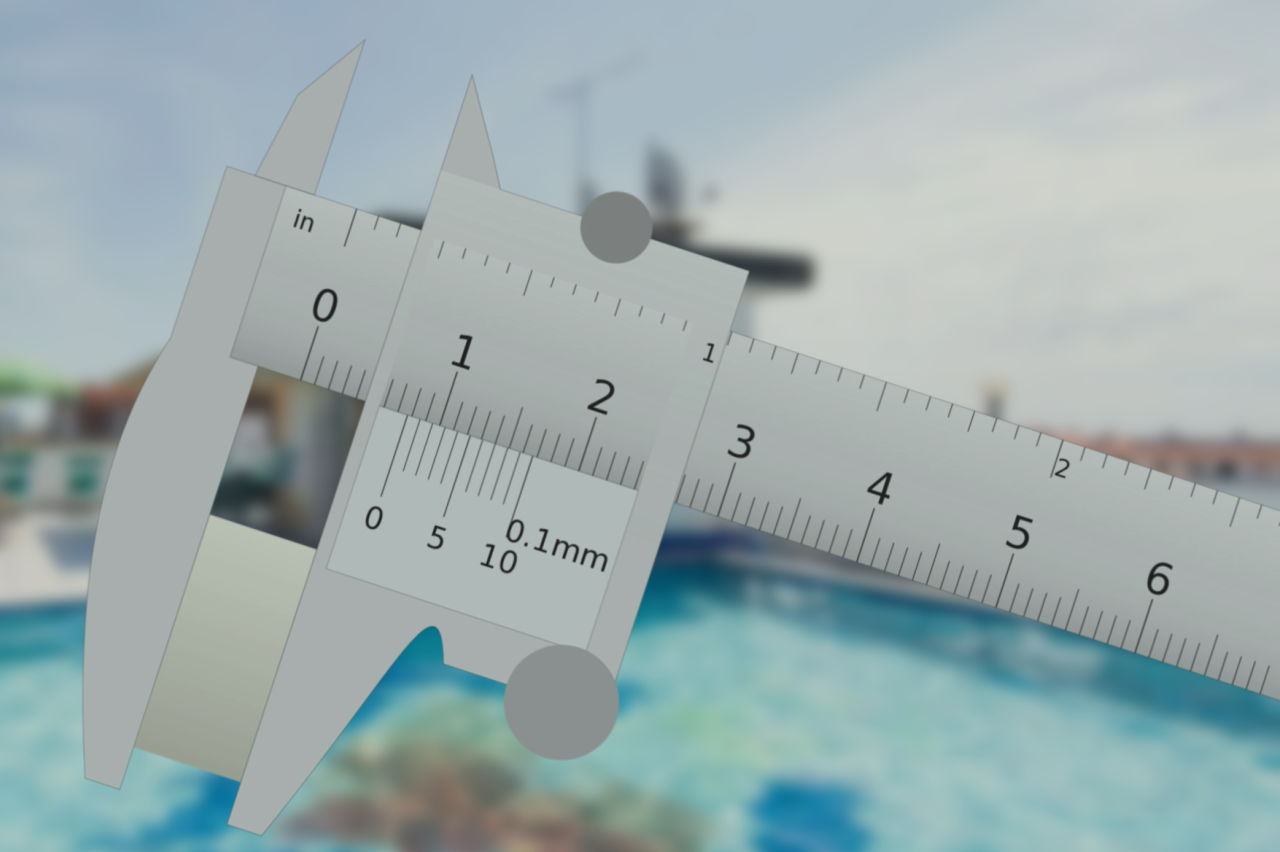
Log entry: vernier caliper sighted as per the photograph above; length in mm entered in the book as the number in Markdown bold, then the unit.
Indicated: **7.7** mm
